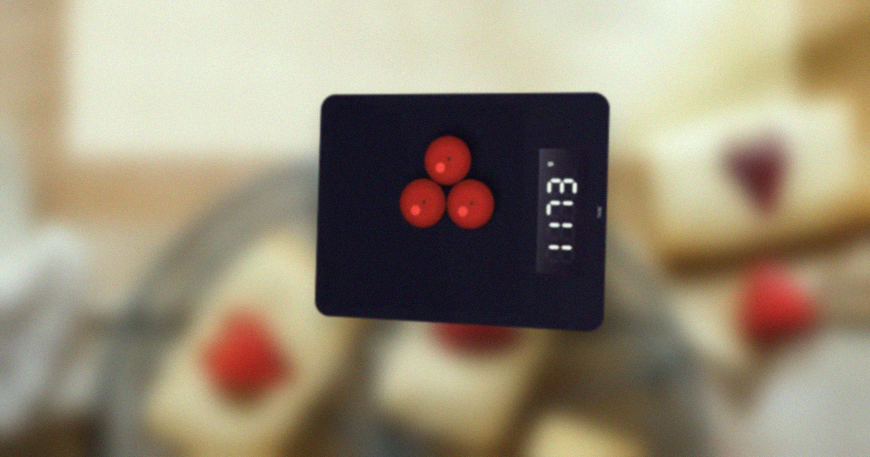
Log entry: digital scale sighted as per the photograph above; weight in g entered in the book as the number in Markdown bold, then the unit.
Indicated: **1173** g
